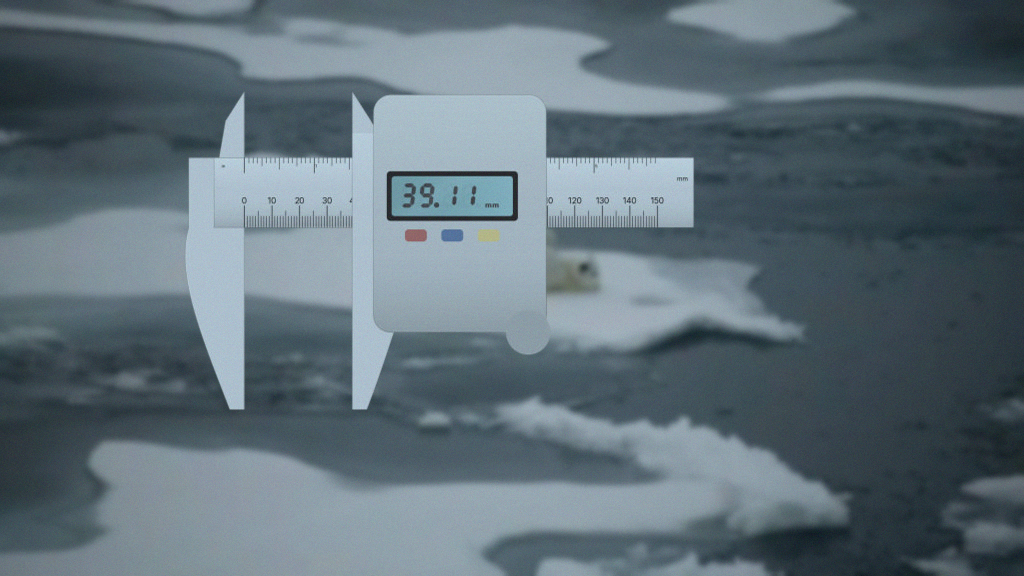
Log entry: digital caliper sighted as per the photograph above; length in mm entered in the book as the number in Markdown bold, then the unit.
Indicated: **39.11** mm
